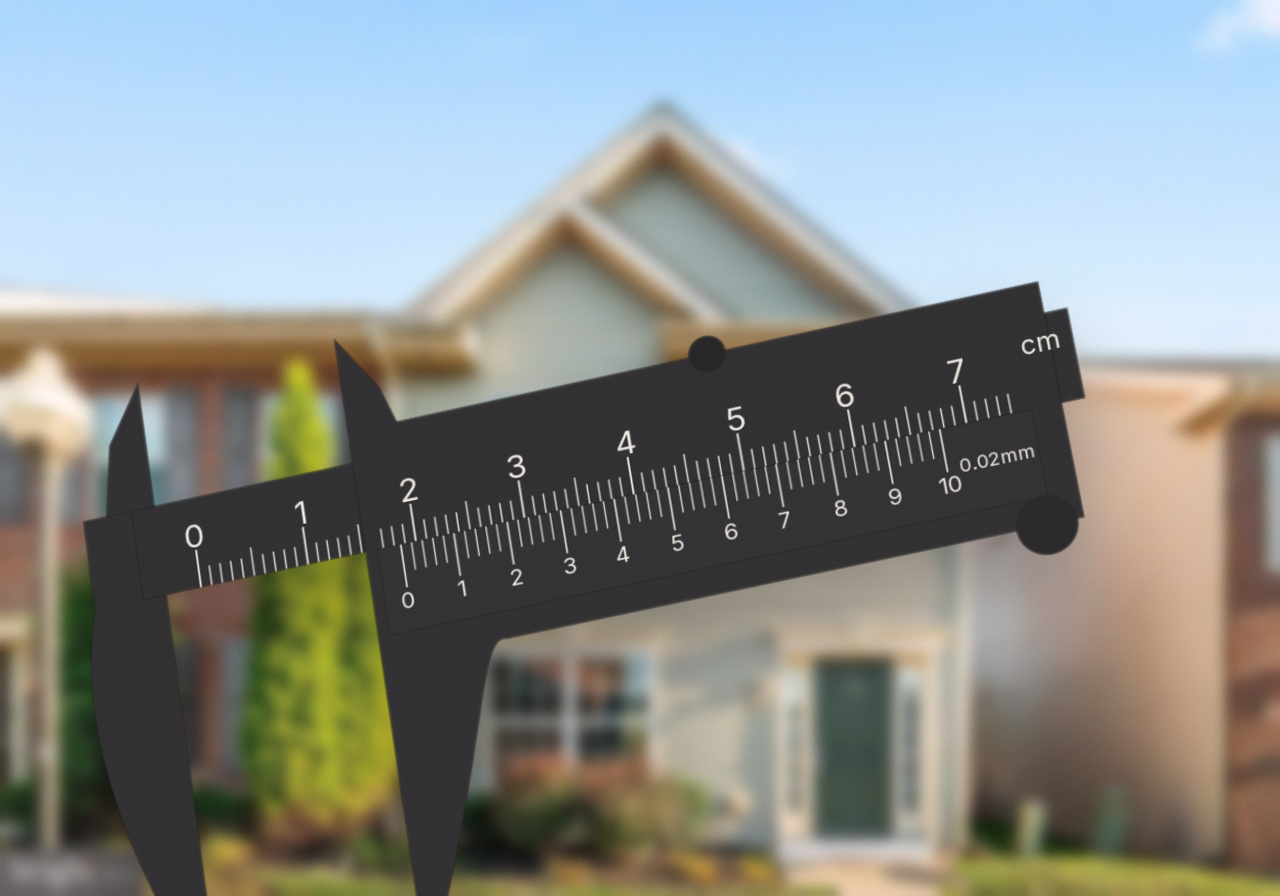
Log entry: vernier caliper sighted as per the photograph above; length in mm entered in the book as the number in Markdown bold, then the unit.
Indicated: **18.6** mm
